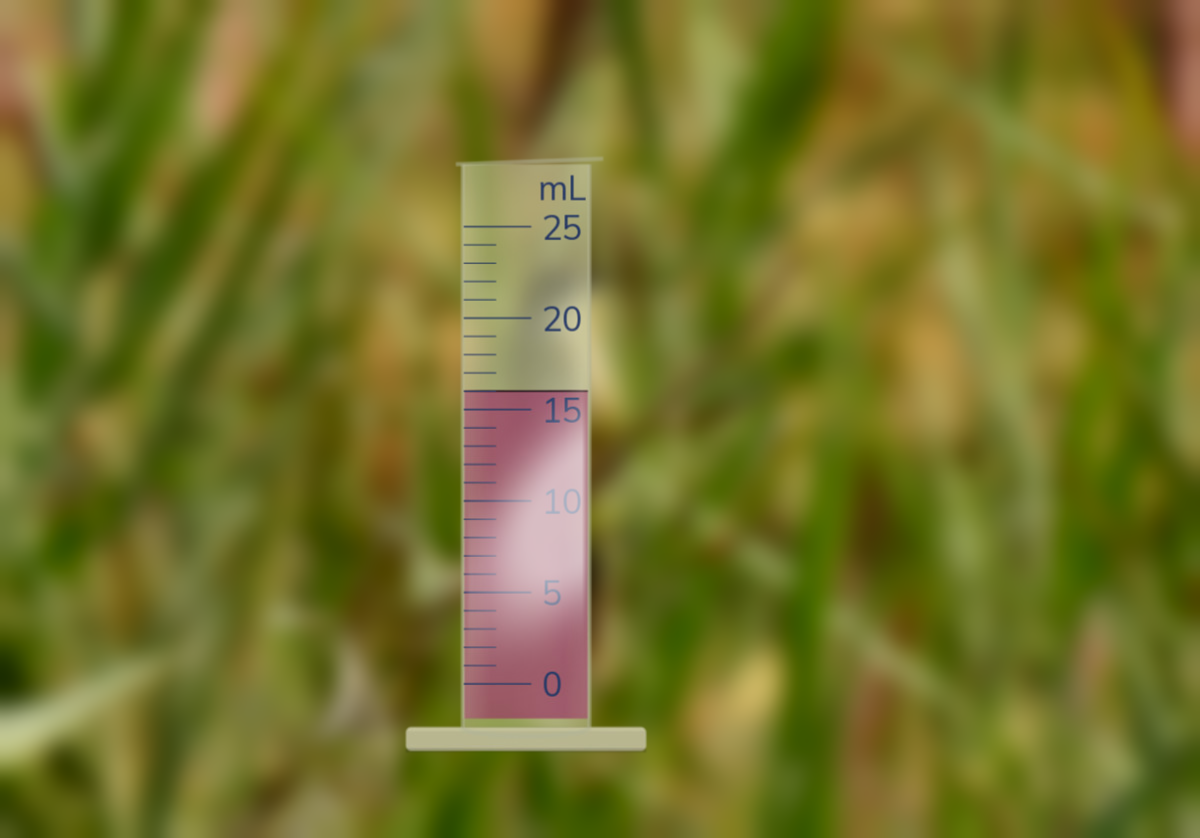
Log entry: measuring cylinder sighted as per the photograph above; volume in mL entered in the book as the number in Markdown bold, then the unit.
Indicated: **16** mL
